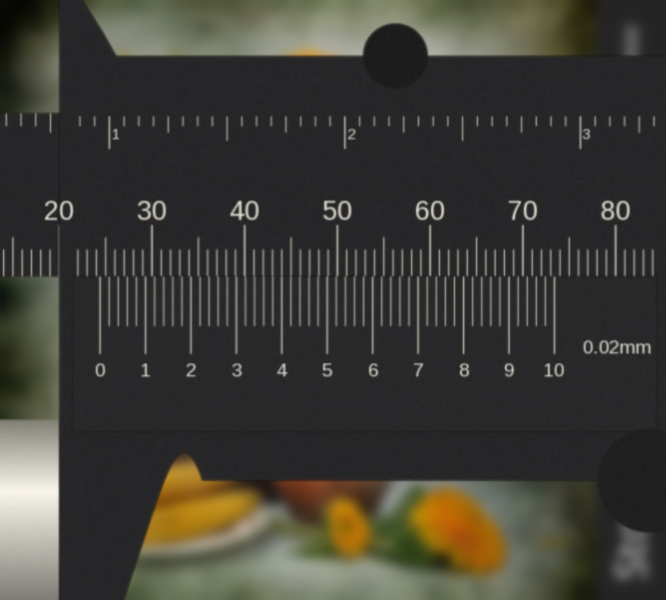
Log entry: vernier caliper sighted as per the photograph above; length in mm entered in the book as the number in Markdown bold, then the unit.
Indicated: **24.4** mm
